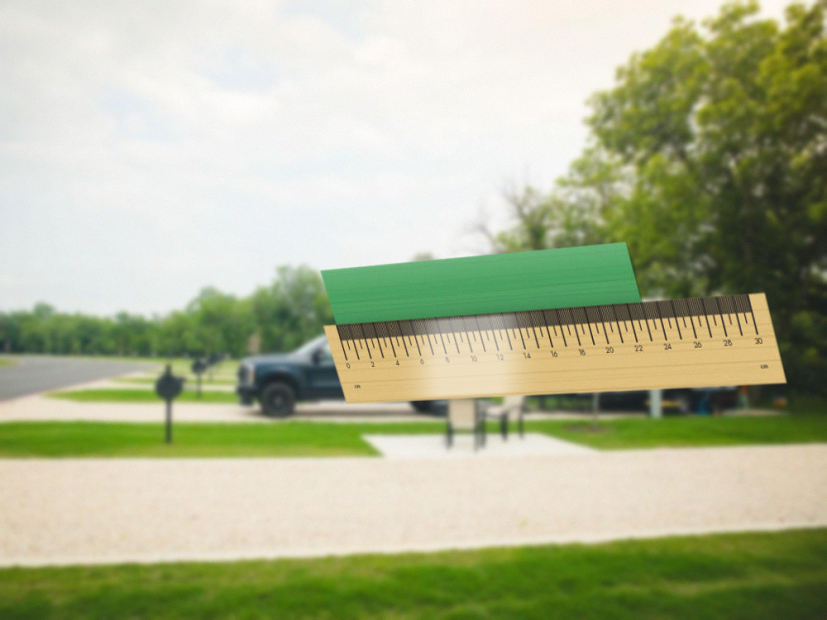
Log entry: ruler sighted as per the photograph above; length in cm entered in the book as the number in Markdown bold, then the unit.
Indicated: **23** cm
